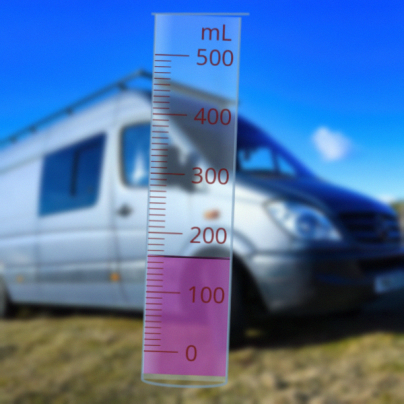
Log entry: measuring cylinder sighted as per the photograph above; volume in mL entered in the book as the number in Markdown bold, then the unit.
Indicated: **160** mL
